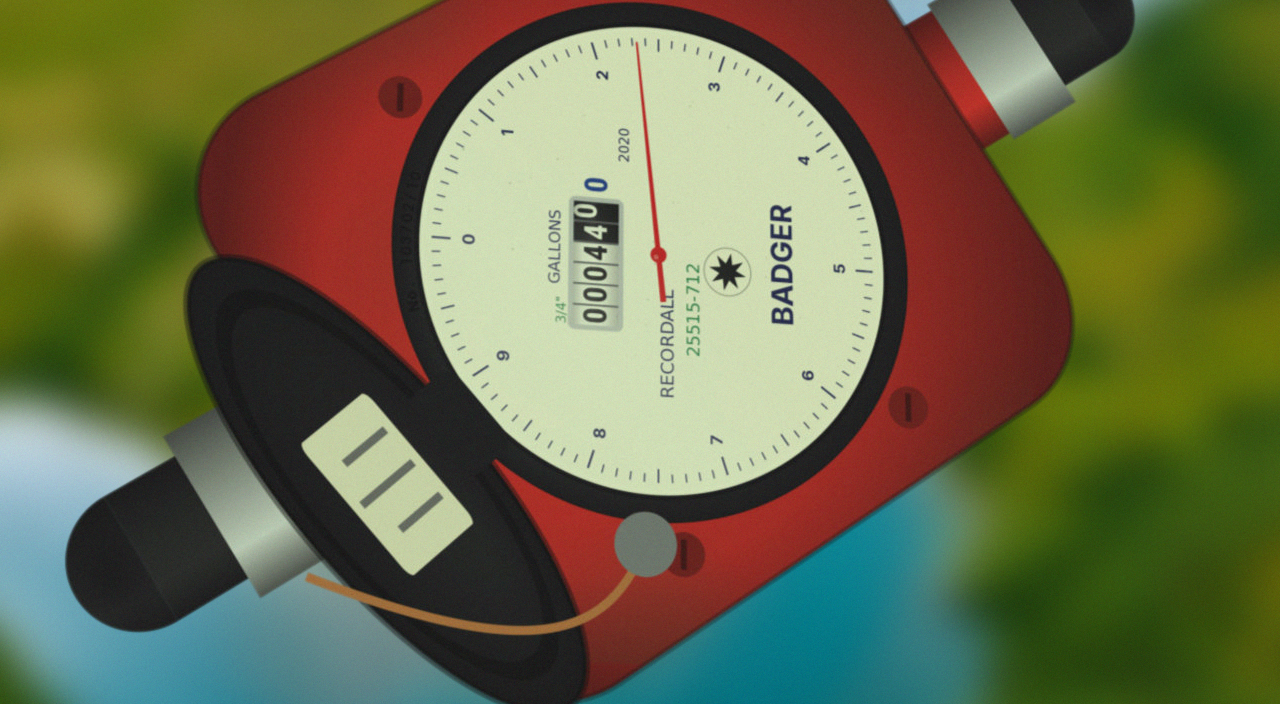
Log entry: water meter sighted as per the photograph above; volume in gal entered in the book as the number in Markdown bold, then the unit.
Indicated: **4402.3** gal
